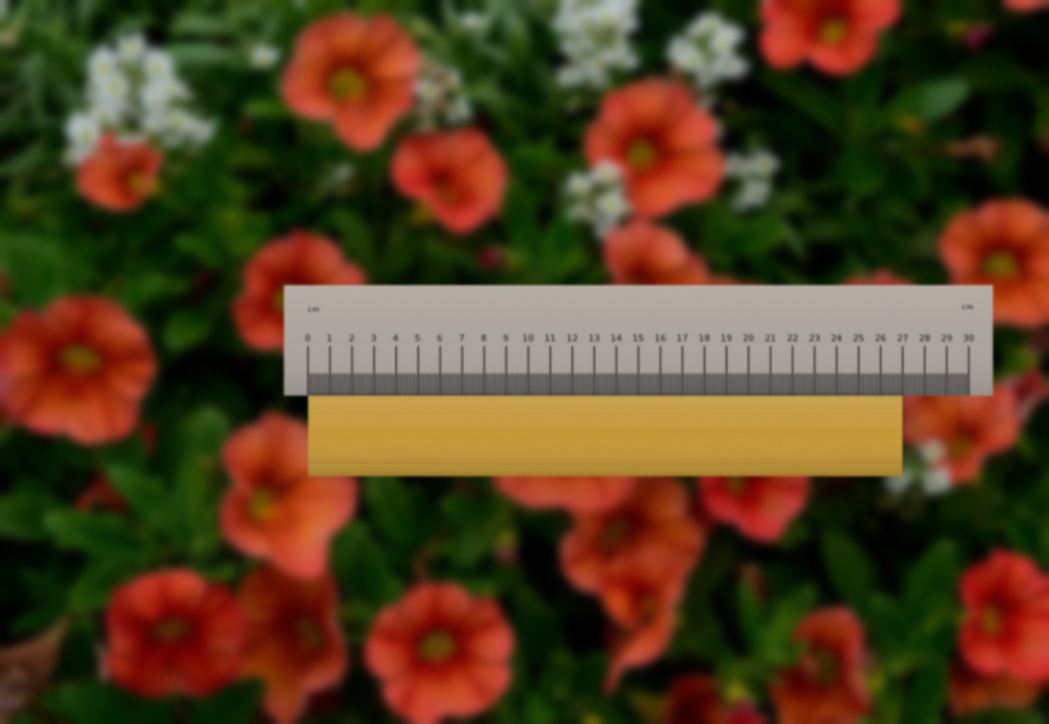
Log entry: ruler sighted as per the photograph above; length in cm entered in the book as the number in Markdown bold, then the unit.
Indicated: **27** cm
